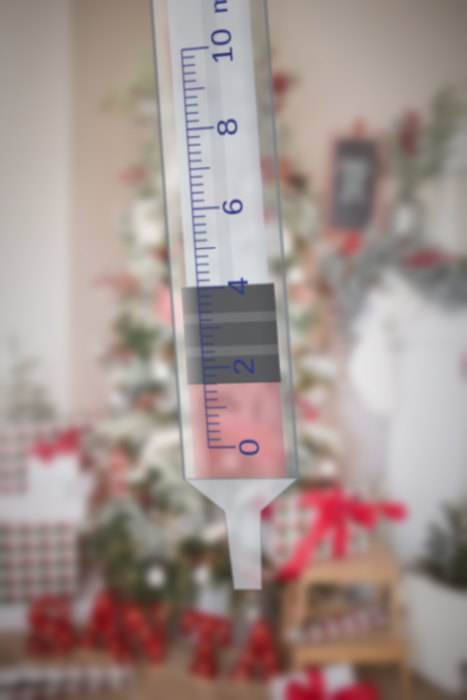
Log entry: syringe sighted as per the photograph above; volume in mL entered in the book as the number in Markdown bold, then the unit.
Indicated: **1.6** mL
